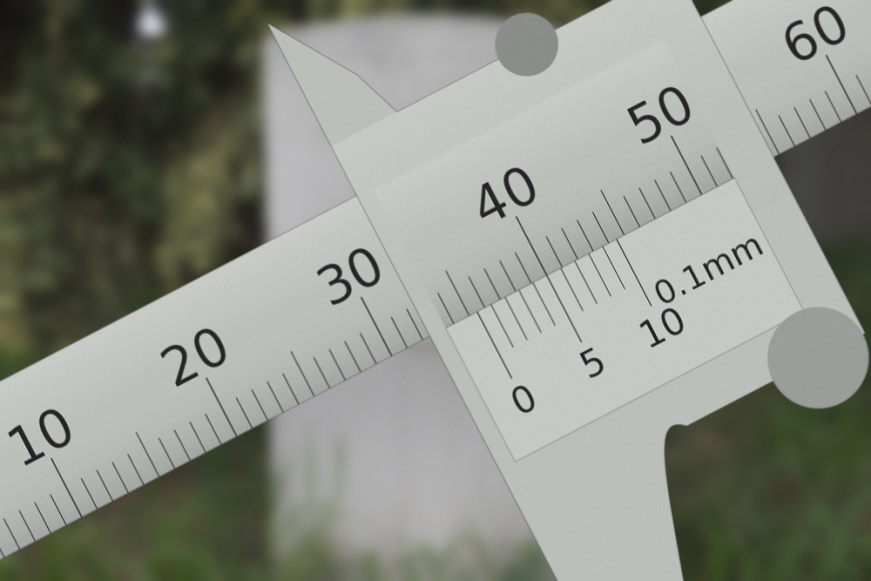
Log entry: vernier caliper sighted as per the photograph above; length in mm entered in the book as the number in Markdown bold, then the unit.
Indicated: **35.5** mm
